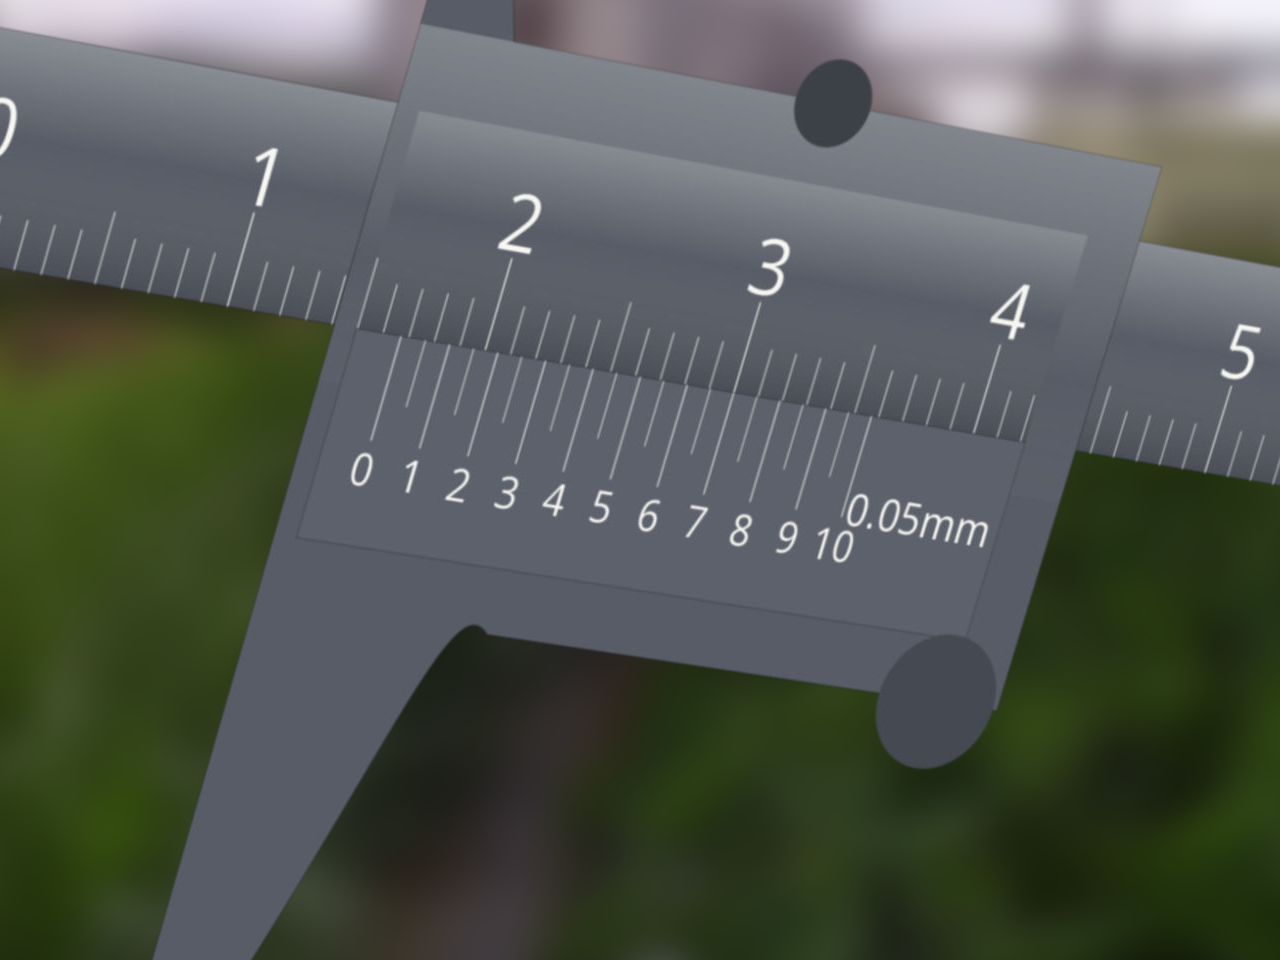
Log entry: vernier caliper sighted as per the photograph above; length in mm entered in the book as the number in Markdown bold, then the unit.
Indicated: **16.7** mm
